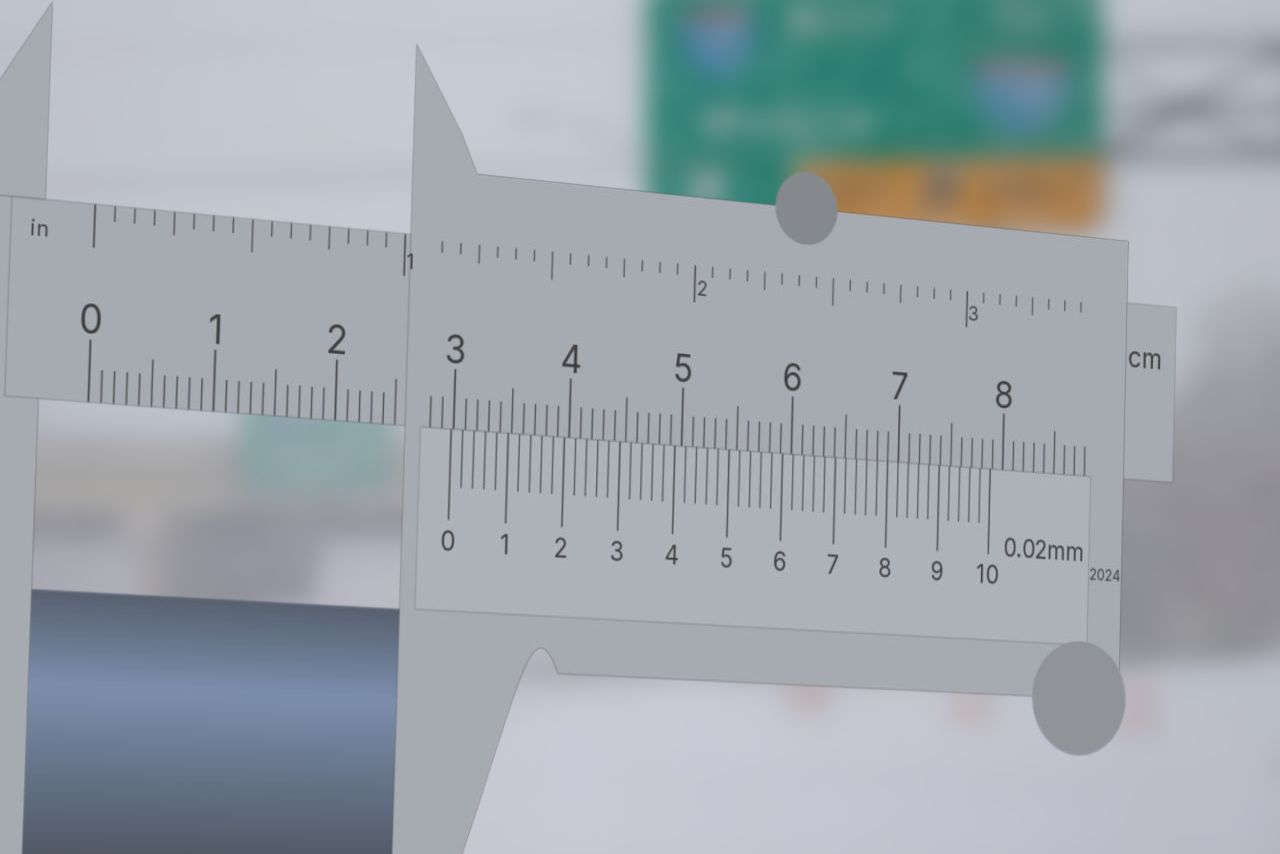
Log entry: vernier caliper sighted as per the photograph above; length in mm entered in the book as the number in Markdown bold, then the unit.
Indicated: **29.8** mm
